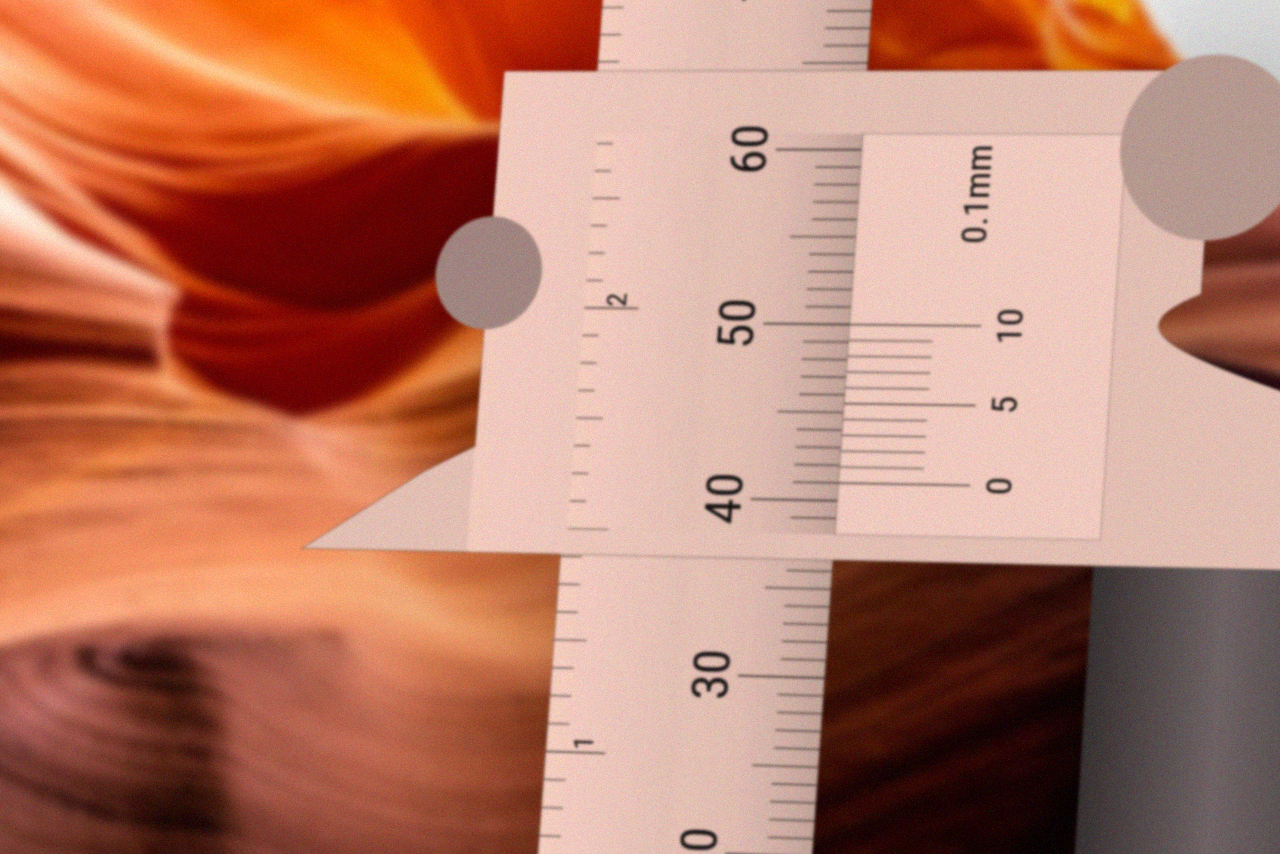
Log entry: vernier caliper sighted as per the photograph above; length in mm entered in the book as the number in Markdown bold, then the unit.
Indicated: **41.0** mm
